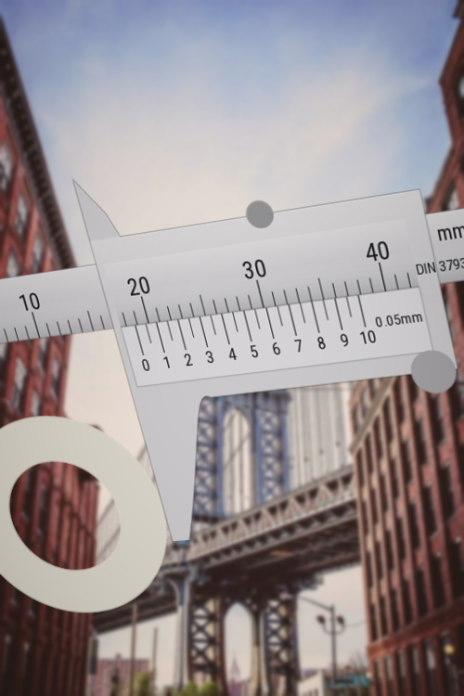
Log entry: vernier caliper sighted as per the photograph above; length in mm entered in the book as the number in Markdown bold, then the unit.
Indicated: **18.8** mm
